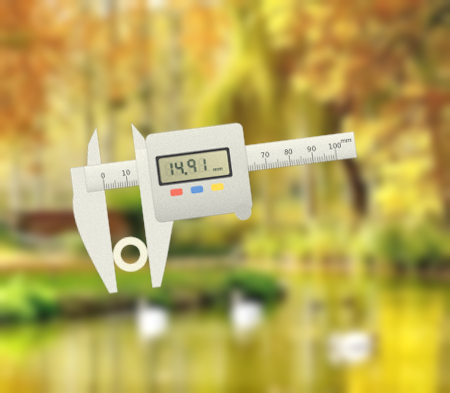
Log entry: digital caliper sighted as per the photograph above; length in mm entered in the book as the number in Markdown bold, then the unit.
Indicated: **14.91** mm
